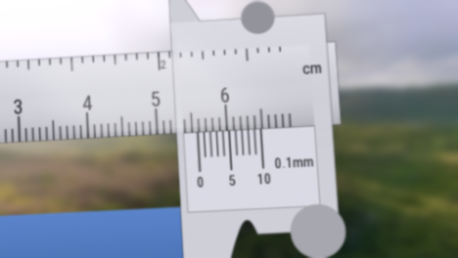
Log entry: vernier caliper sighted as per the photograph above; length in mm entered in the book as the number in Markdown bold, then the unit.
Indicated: **55.8** mm
